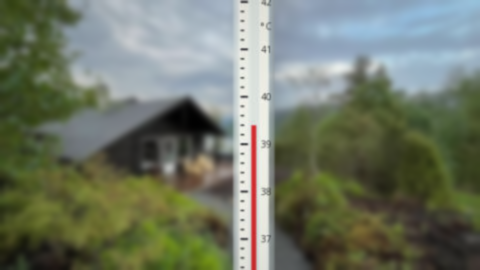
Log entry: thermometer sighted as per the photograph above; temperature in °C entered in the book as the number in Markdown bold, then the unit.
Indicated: **39.4** °C
